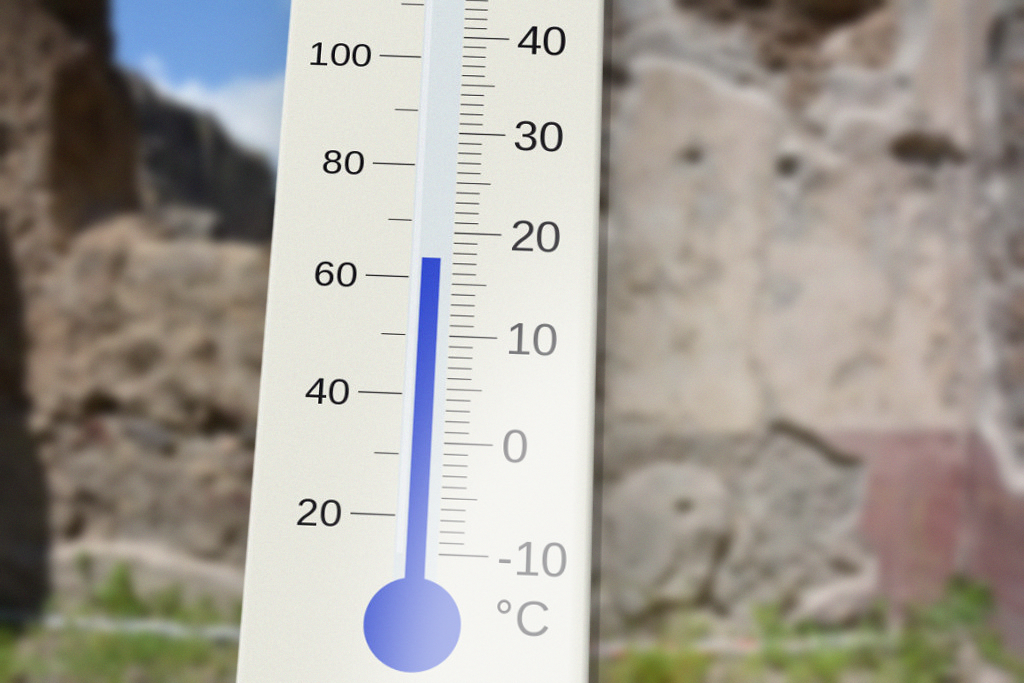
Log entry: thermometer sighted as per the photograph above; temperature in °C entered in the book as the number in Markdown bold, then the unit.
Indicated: **17.5** °C
